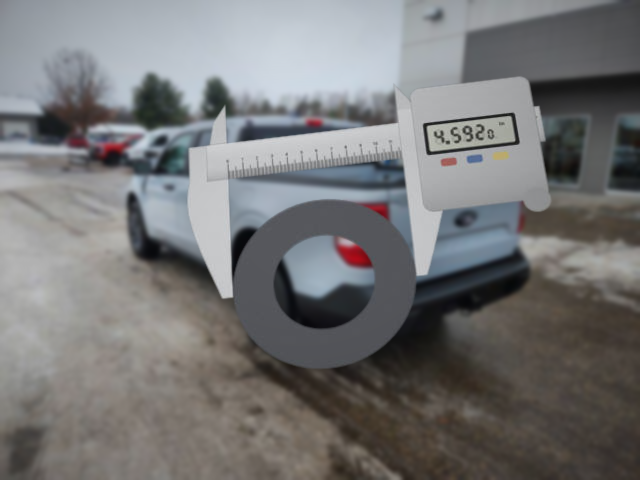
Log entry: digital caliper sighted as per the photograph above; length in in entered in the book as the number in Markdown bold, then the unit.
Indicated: **4.5920** in
